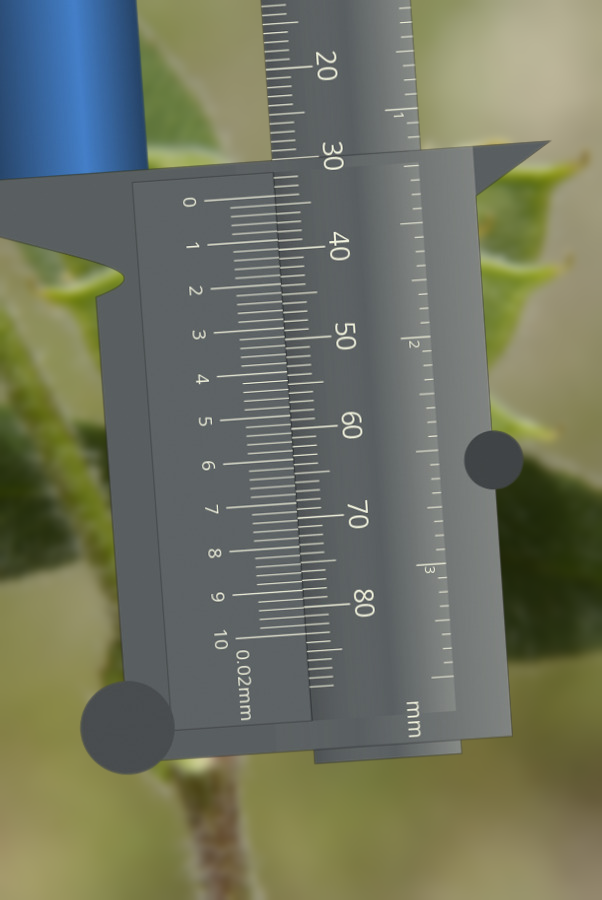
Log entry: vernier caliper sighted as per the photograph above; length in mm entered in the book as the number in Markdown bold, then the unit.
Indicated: **34.0** mm
